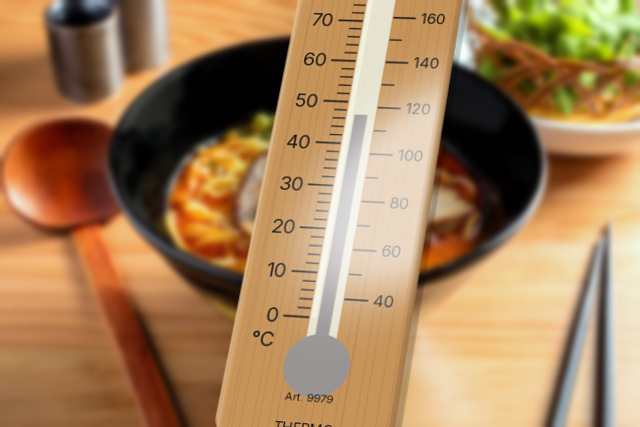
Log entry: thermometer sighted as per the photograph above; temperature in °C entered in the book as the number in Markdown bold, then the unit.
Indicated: **47** °C
